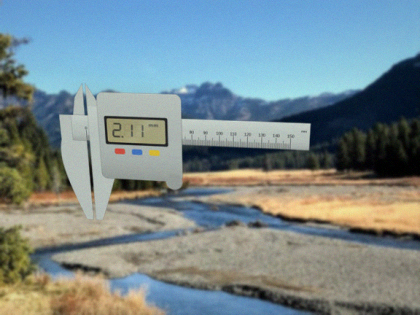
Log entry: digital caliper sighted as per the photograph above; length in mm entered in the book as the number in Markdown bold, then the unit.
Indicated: **2.11** mm
